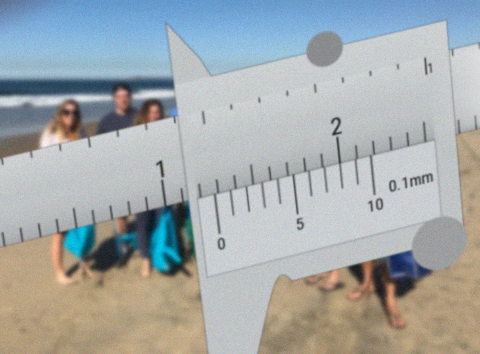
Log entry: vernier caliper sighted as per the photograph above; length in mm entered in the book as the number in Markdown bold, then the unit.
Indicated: **12.8** mm
